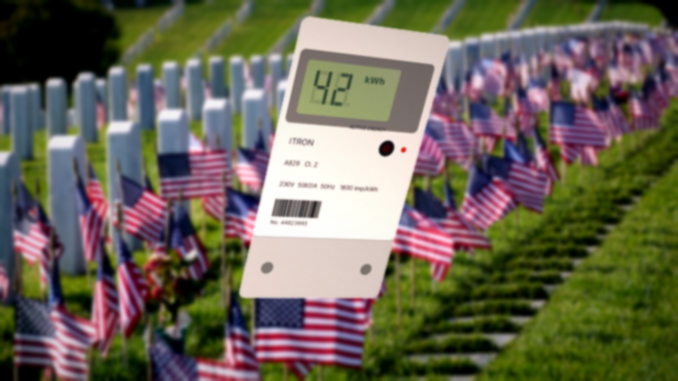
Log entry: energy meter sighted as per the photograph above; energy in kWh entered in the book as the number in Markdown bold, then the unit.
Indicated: **42** kWh
